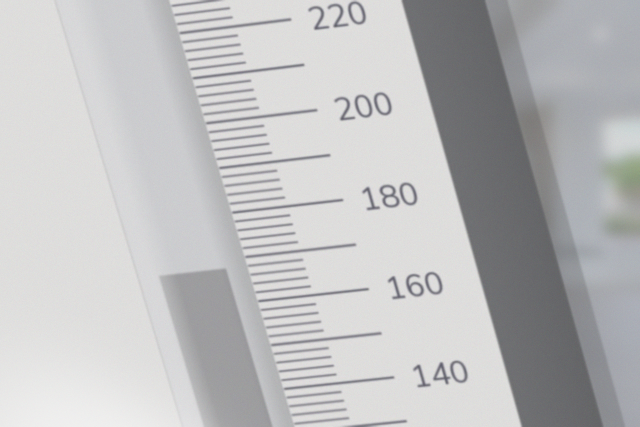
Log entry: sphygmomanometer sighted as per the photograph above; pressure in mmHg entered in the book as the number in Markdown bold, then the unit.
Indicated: **168** mmHg
